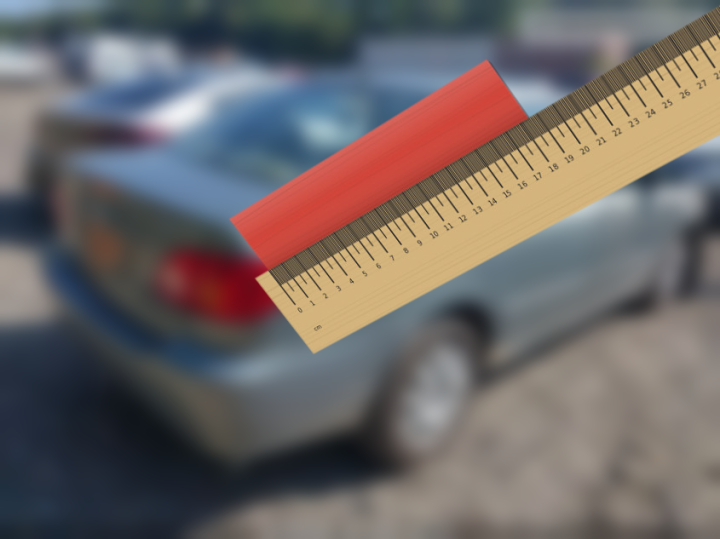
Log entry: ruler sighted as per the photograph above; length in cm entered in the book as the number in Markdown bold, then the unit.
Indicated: **18.5** cm
